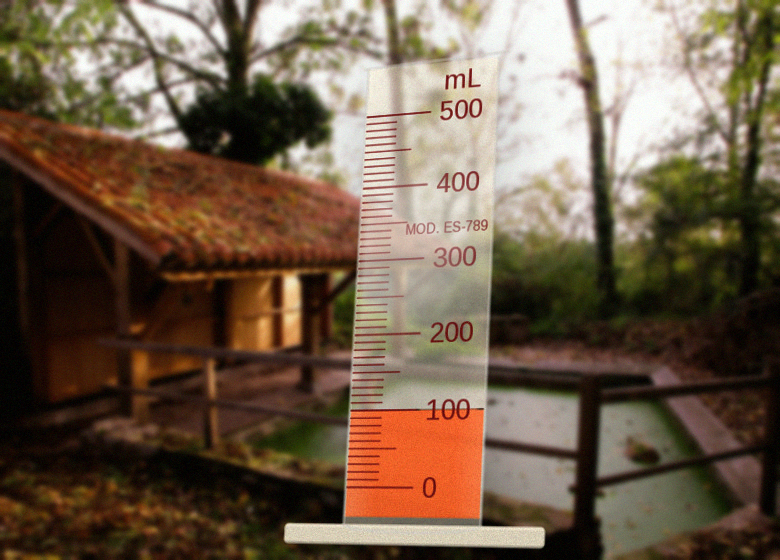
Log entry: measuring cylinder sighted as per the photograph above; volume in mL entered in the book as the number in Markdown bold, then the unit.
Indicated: **100** mL
